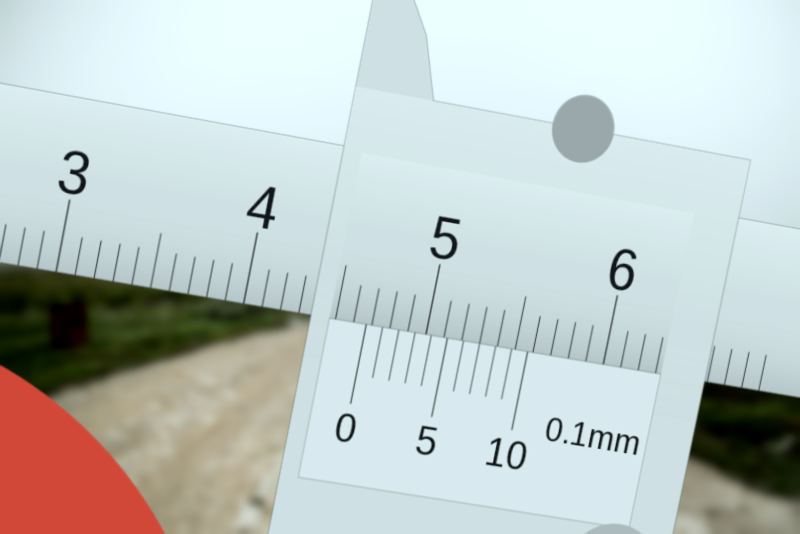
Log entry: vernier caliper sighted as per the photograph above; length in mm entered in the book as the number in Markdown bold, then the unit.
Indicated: **46.7** mm
